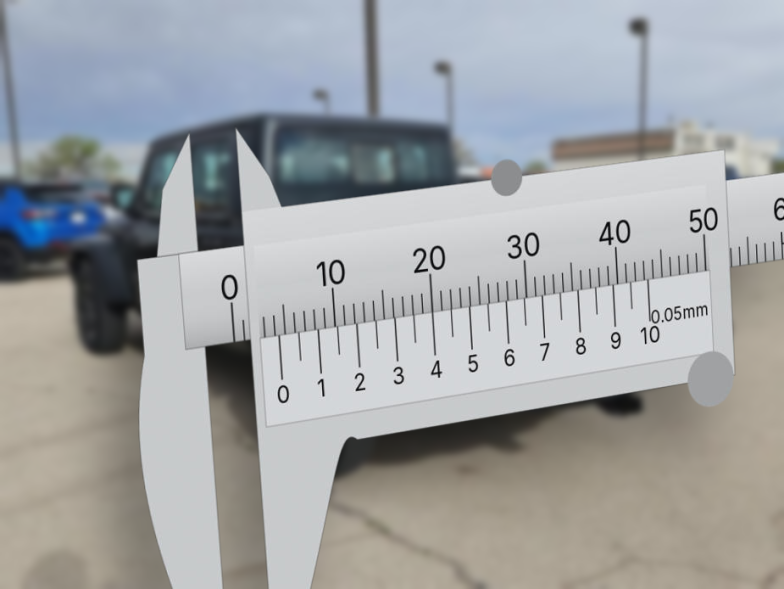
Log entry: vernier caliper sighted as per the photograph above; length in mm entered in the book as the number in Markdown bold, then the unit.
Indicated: **4.4** mm
